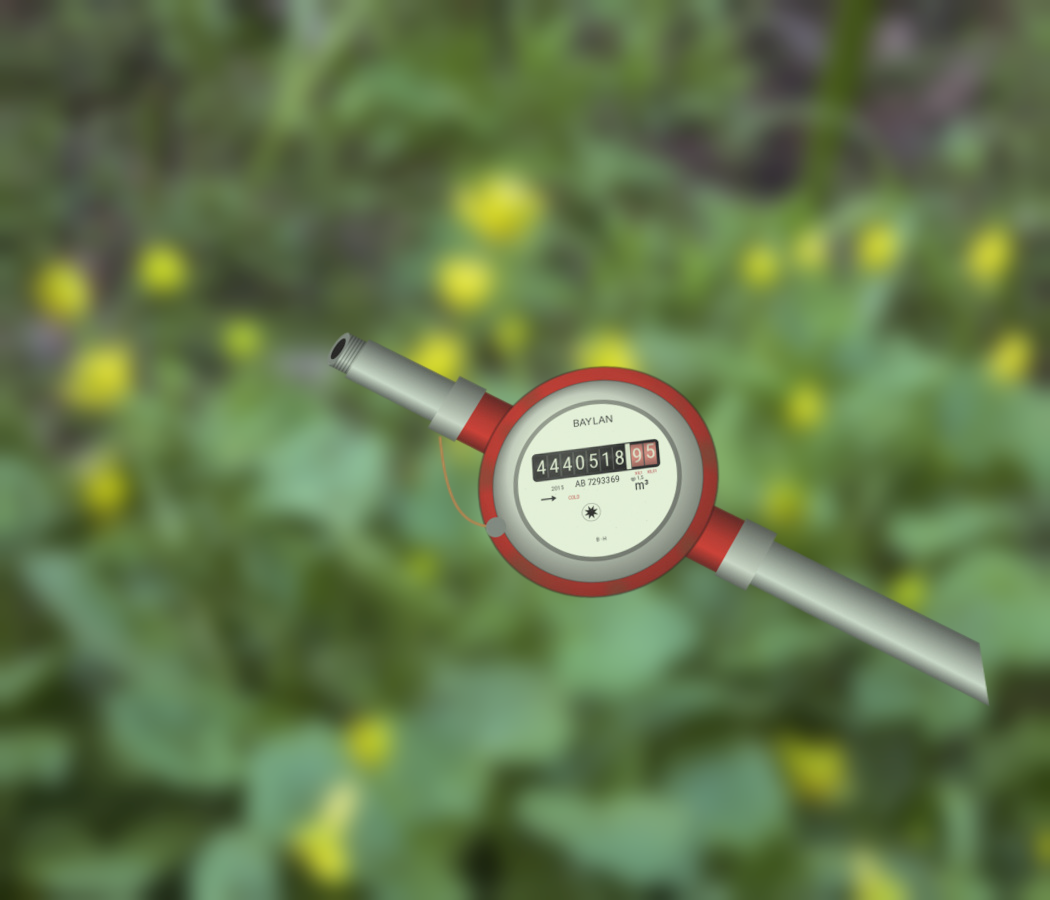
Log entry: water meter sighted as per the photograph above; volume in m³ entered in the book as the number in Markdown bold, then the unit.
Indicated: **4440518.95** m³
